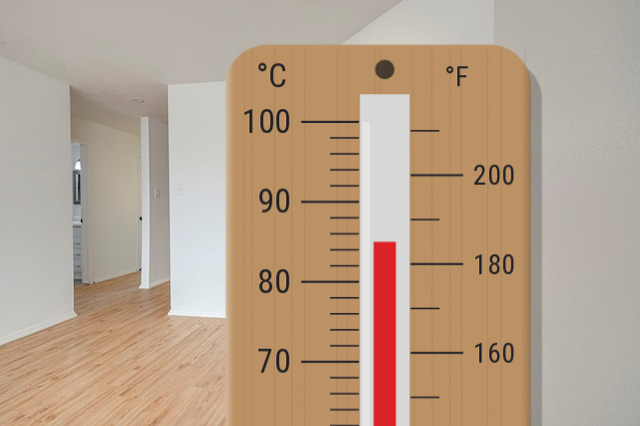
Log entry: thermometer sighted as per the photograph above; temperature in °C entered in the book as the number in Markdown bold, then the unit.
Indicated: **85** °C
